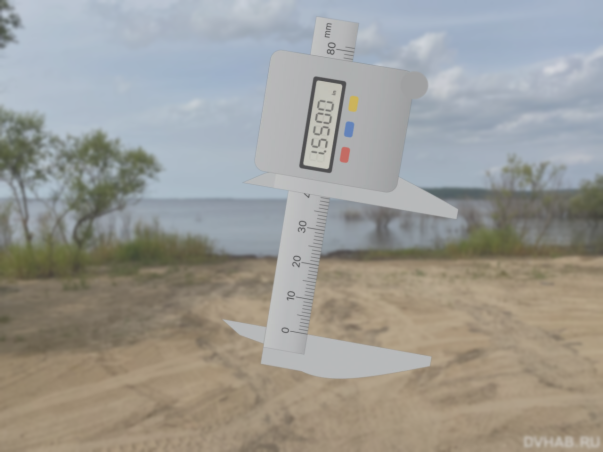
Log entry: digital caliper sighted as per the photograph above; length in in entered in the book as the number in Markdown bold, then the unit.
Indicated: **1.5500** in
